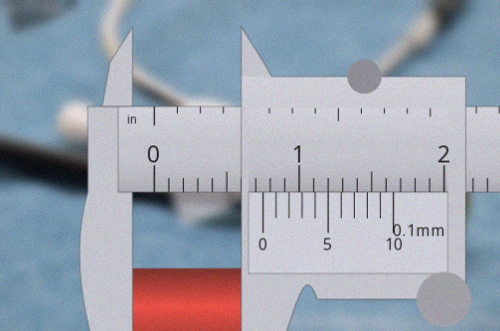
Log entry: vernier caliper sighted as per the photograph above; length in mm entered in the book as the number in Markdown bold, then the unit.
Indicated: **7.5** mm
